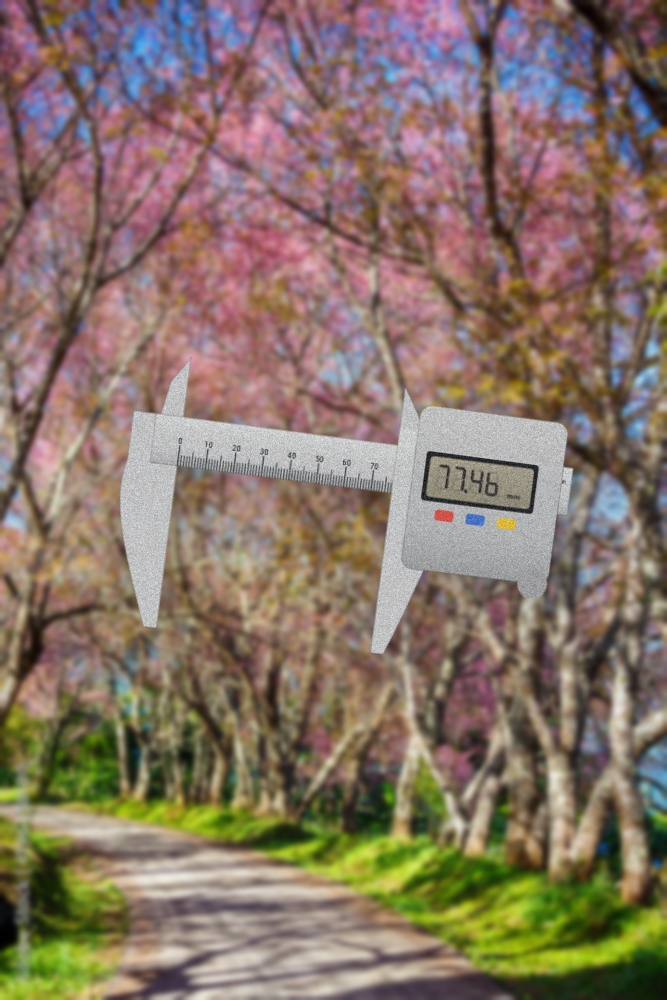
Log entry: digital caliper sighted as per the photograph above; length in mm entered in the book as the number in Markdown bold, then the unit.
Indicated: **77.46** mm
